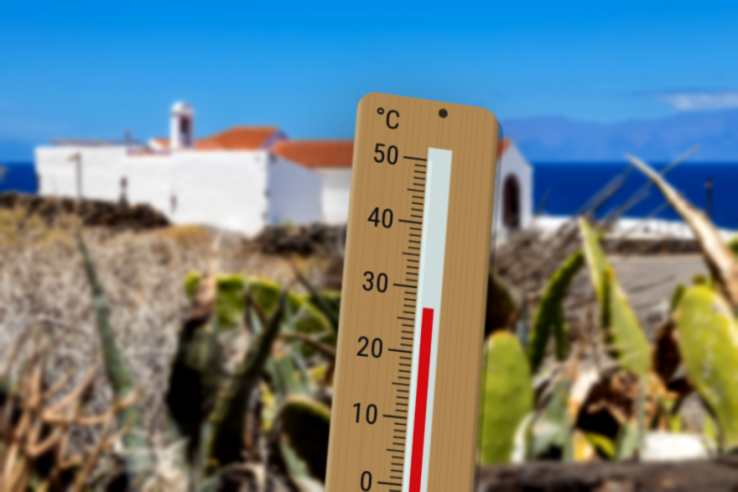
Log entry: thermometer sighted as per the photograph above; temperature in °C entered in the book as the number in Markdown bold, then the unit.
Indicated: **27** °C
